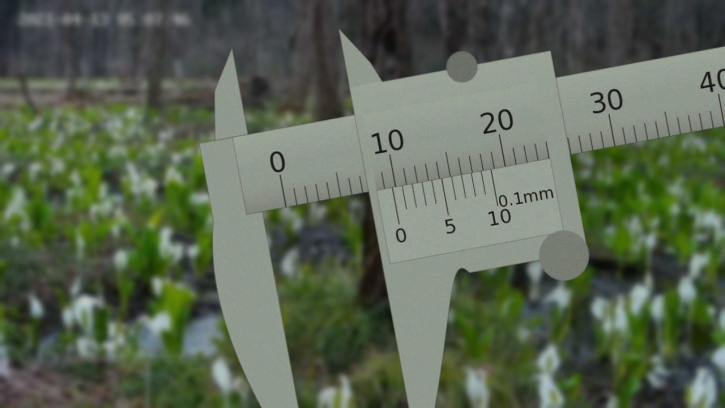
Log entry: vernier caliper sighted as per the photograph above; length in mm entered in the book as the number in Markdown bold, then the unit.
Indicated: **9.7** mm
